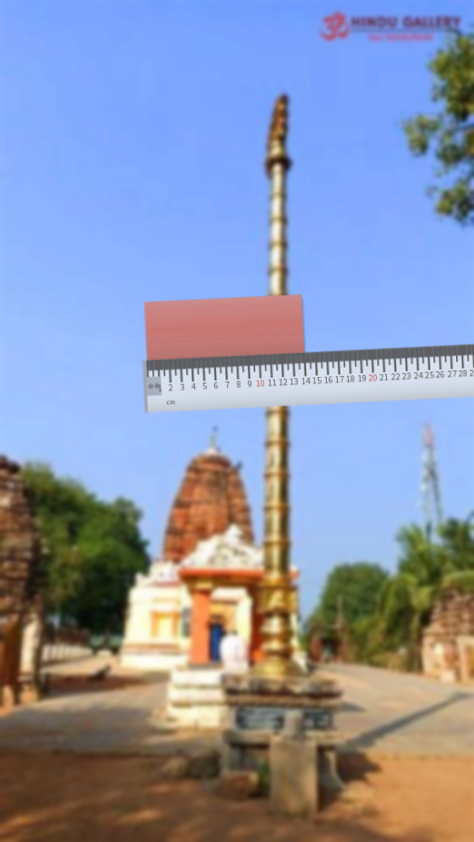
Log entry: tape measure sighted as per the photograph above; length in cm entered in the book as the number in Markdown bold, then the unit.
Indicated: **14** cm
